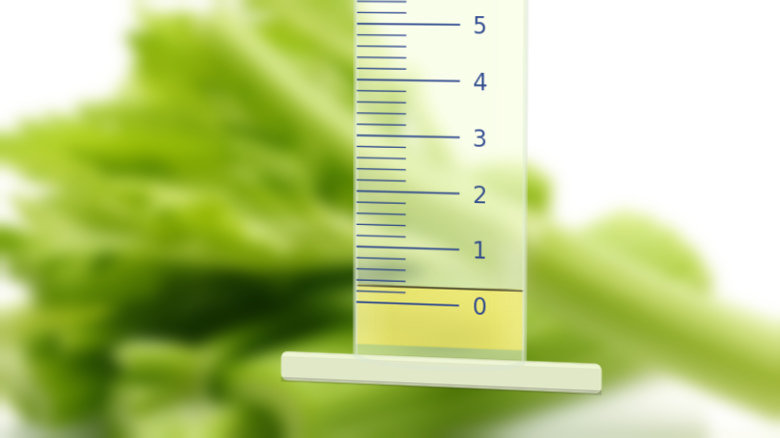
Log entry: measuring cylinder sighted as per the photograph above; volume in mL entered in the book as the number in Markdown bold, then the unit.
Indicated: **0.3** mL
